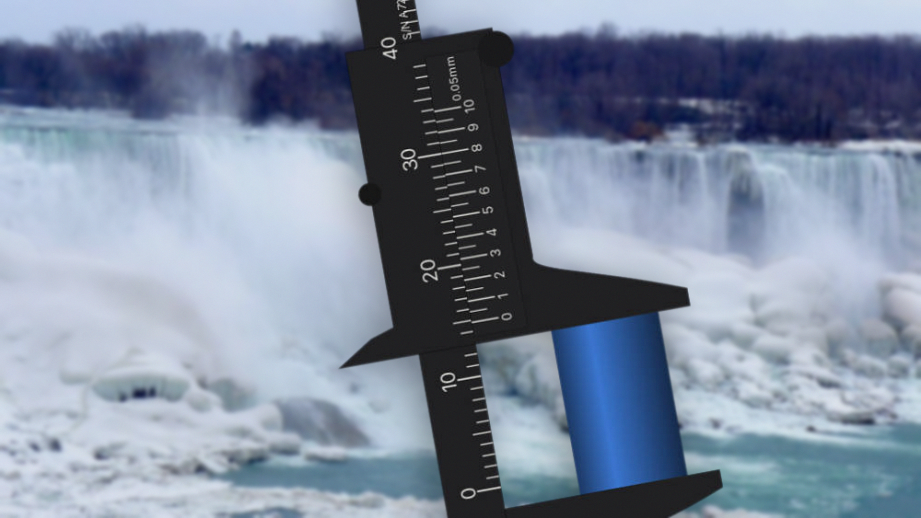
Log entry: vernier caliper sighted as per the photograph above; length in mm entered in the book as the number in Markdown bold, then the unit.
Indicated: **14.8** mm
